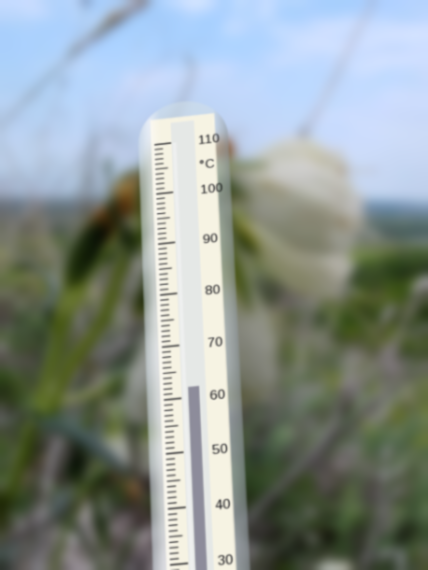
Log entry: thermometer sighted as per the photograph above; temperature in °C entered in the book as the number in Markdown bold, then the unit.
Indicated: **62** °C
